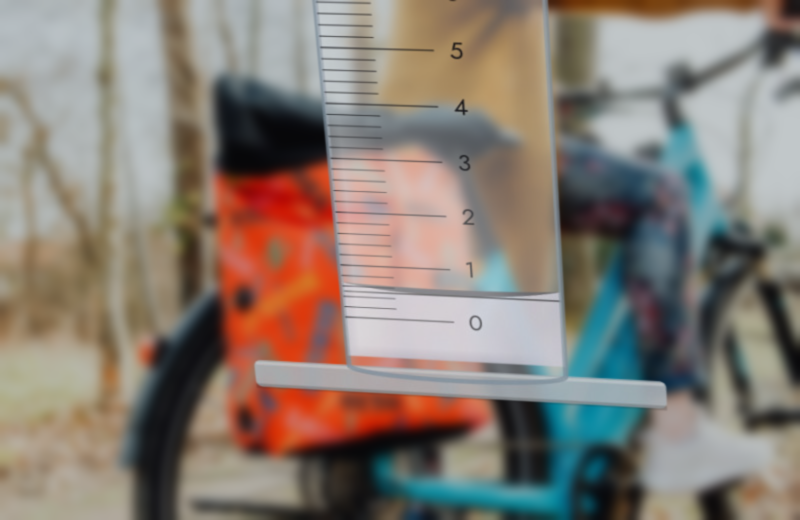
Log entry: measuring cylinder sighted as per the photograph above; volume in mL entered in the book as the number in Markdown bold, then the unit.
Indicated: **0.5** mL
